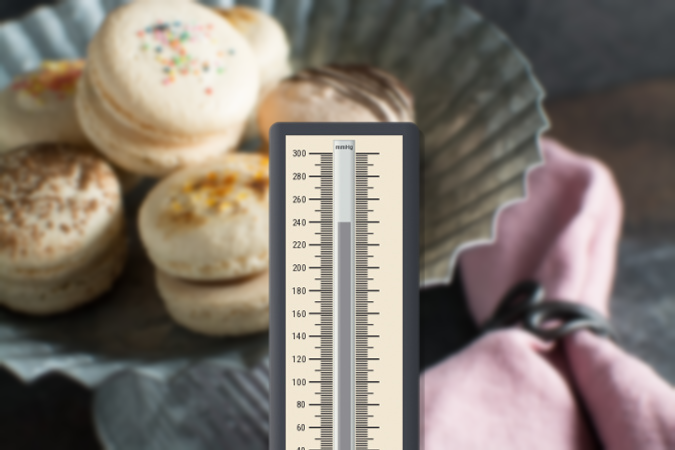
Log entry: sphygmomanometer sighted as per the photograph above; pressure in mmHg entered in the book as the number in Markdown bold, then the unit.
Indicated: **240** mmHg
